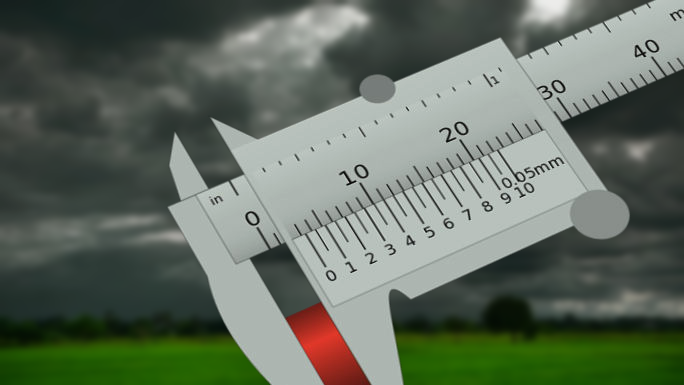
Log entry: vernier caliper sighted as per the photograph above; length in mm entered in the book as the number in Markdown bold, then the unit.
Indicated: **3.4** mm
